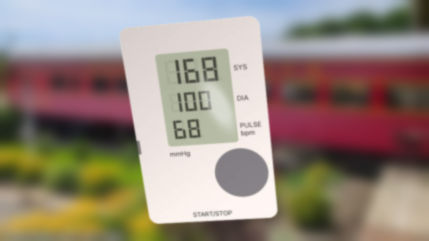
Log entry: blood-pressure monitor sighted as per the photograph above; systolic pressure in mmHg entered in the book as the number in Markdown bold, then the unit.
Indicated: **168** mmHg
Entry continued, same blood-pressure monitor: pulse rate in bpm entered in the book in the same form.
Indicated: **68** bpm
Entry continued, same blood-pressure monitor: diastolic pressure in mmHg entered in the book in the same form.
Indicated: **100** mmHg
